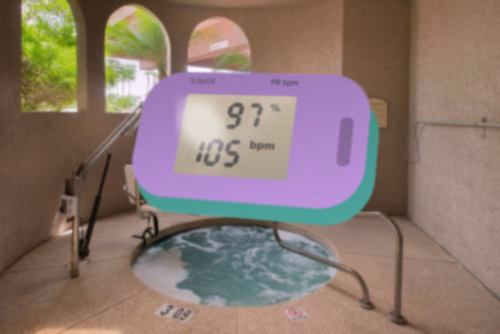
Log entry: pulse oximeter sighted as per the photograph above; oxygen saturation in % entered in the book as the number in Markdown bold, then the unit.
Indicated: **97** %
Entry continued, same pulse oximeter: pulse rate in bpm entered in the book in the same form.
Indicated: **105** bpm
